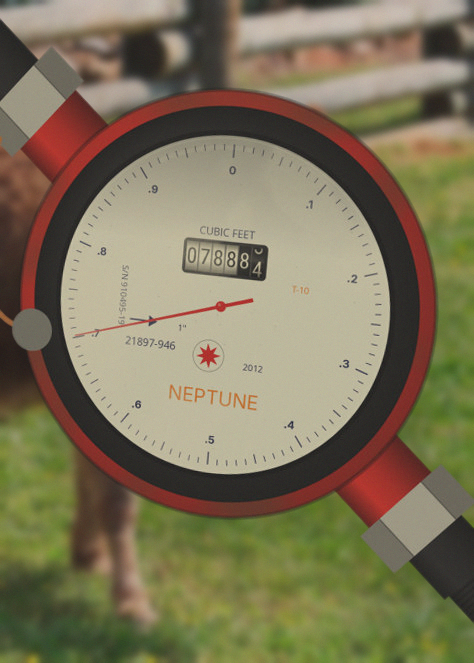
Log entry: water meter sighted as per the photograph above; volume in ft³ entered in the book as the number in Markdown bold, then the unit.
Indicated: **78883.70** ft³
